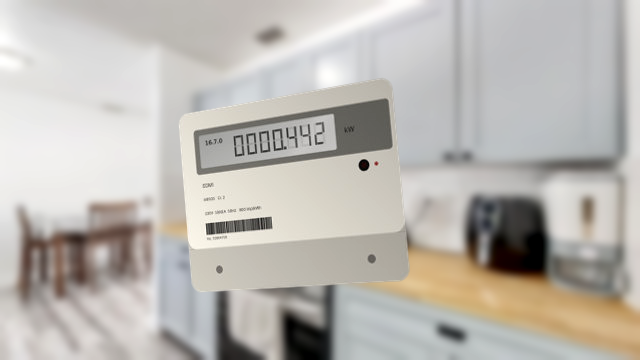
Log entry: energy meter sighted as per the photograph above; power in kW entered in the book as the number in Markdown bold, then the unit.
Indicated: **0.442** kW
